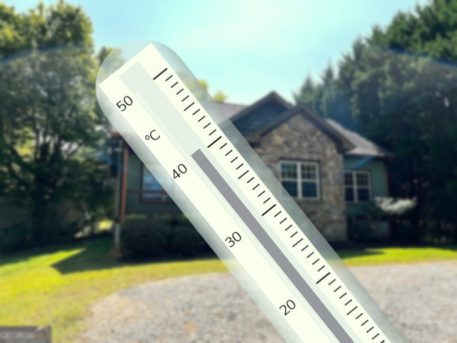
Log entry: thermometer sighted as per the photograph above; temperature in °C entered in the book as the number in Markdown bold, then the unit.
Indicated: **40.5** °C
